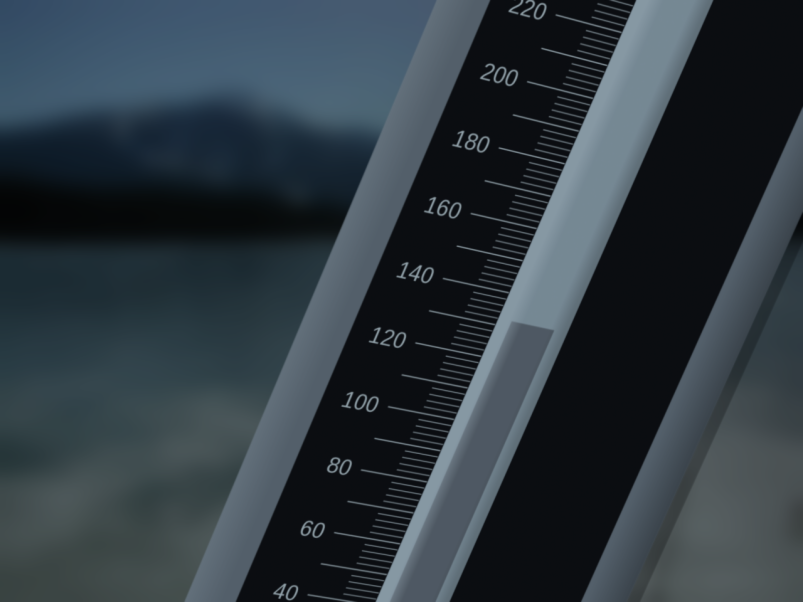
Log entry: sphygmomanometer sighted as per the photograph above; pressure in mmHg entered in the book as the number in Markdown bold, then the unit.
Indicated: **132** mmHg
